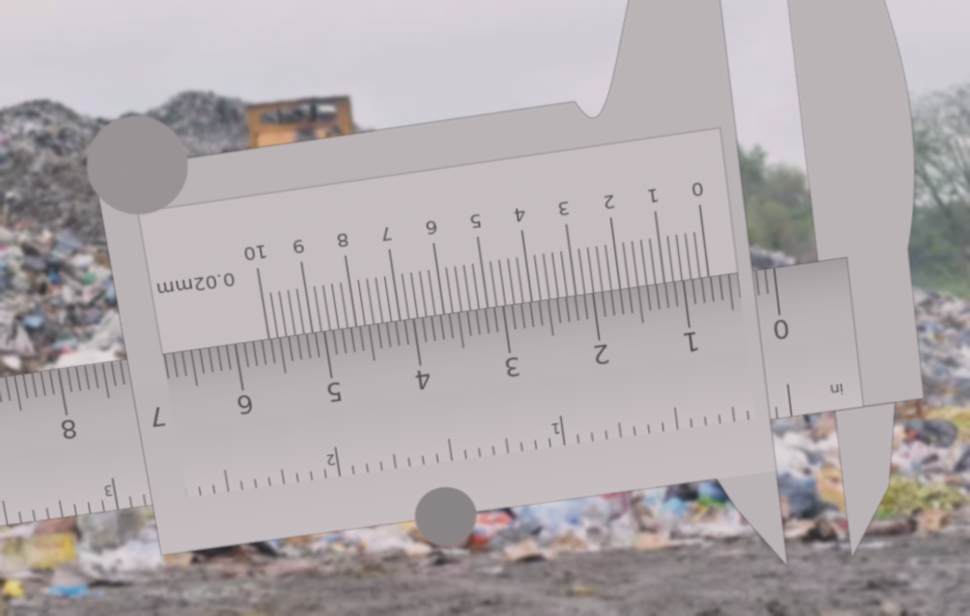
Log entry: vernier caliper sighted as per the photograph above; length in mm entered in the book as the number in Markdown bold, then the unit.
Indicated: **7.2** mm
